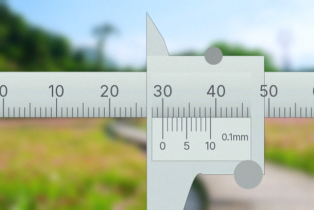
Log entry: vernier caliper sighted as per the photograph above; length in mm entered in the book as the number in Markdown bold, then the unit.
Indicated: **30.0** mm
